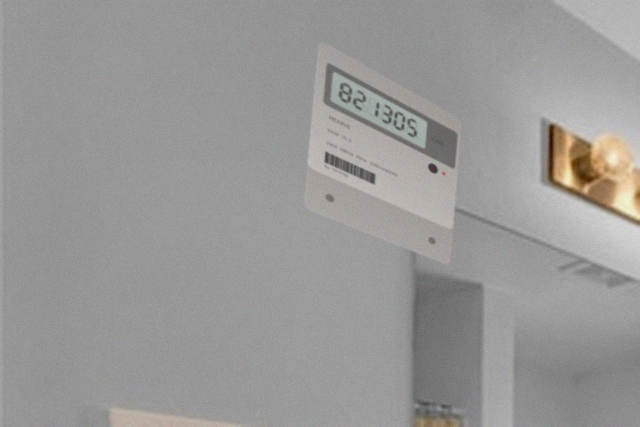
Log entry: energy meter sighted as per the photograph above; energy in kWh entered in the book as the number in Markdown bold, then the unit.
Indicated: **821305** kWh
